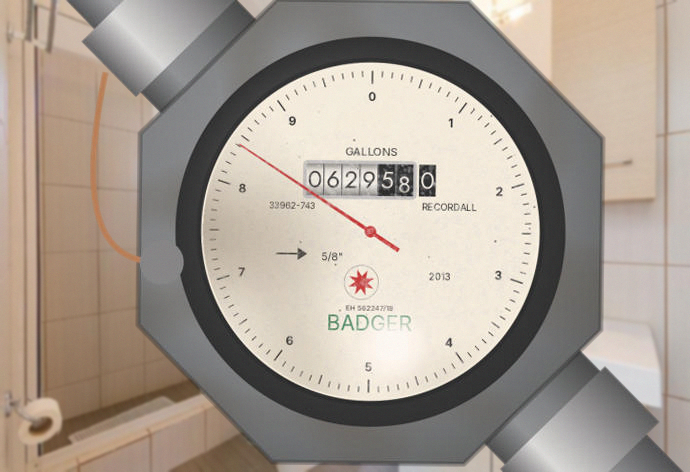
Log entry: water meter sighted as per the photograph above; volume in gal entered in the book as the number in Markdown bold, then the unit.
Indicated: **629578.4** gal
